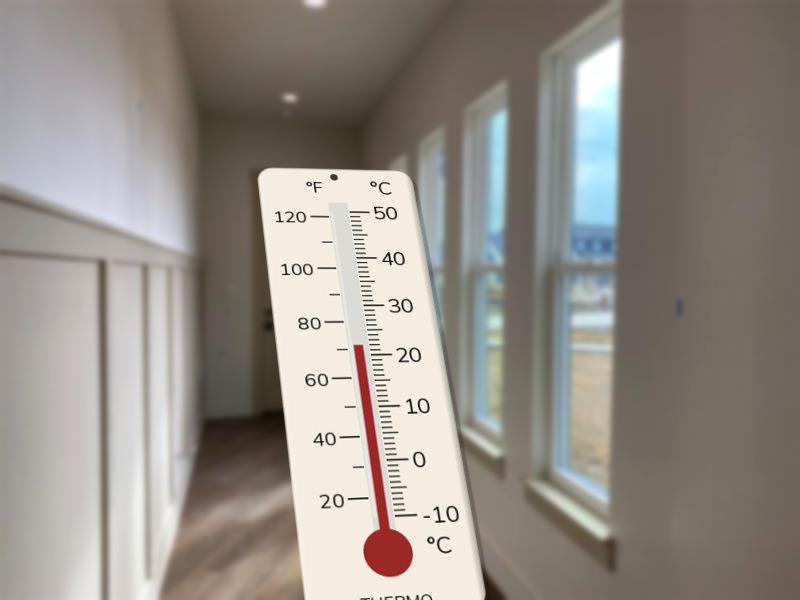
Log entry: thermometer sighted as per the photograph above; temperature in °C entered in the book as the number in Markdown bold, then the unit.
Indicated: **22** °C
